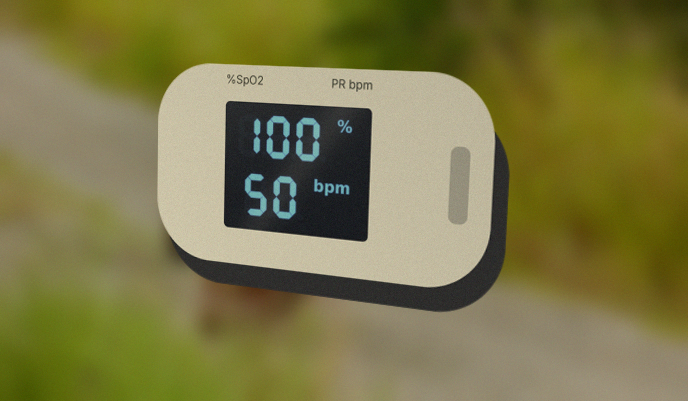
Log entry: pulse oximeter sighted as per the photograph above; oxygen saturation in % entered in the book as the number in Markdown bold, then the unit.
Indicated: **100** %
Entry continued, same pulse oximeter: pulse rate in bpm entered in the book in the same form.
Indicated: **50** bpm
